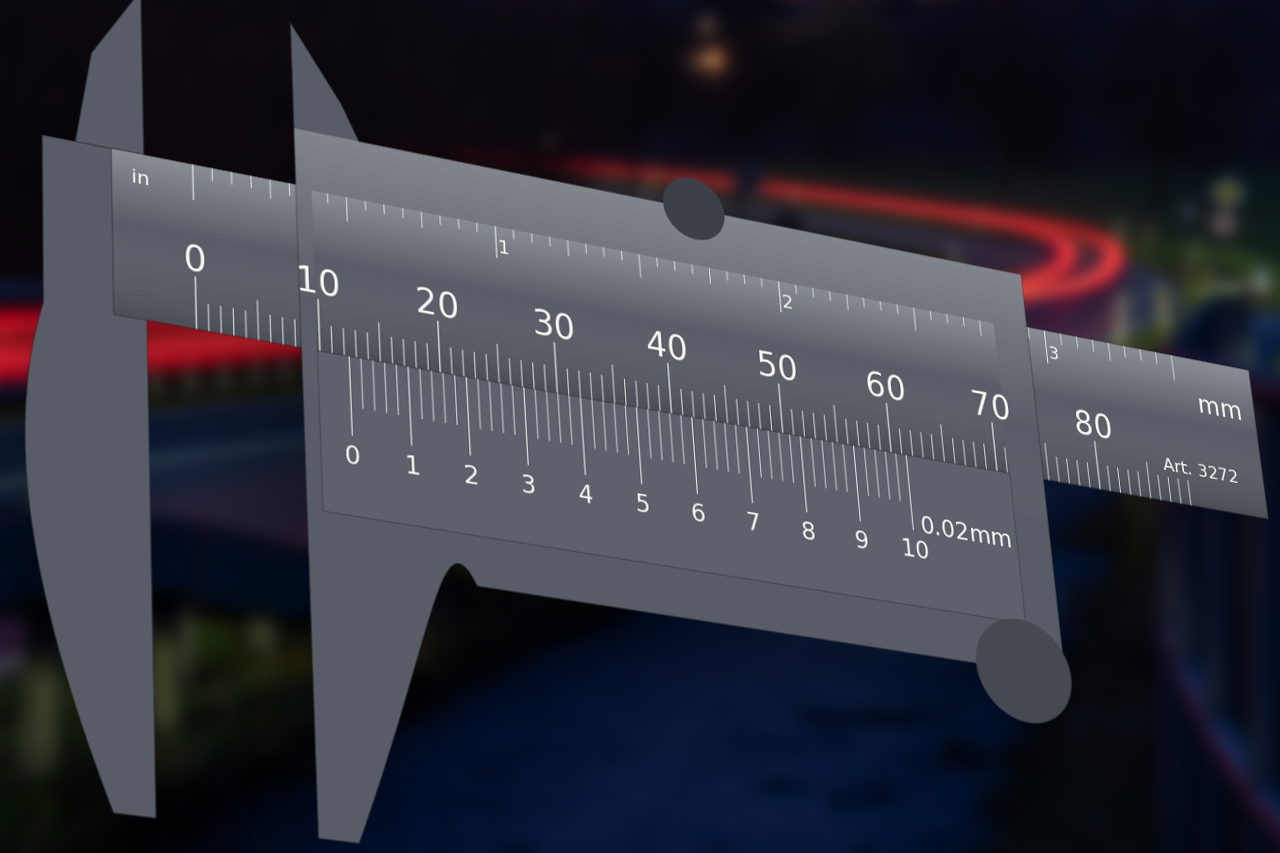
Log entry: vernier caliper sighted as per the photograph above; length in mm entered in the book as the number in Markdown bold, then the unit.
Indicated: **12.4** mm
